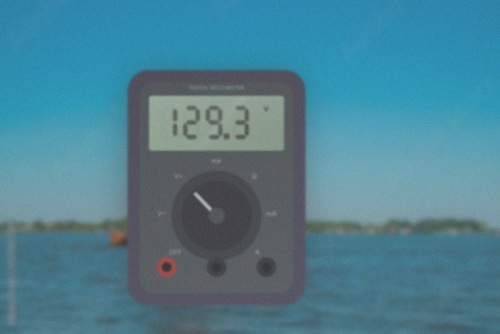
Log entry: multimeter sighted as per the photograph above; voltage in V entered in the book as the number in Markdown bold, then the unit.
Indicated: **129.3** V
